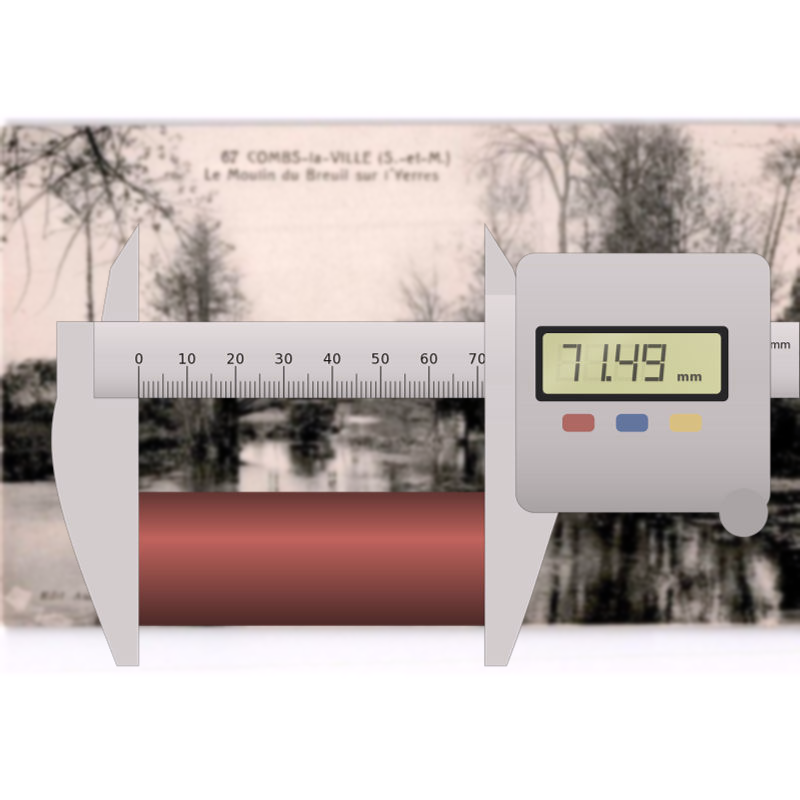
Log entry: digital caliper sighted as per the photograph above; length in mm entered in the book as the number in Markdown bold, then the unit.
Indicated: **71.49** mm
